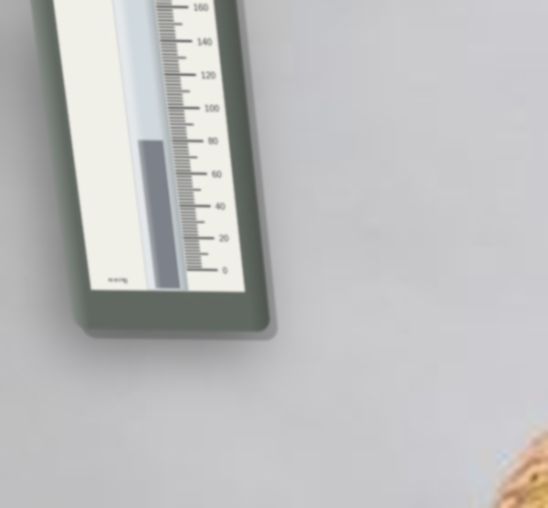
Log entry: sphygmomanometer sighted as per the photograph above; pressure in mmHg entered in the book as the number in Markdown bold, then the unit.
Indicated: **80** mmHg
